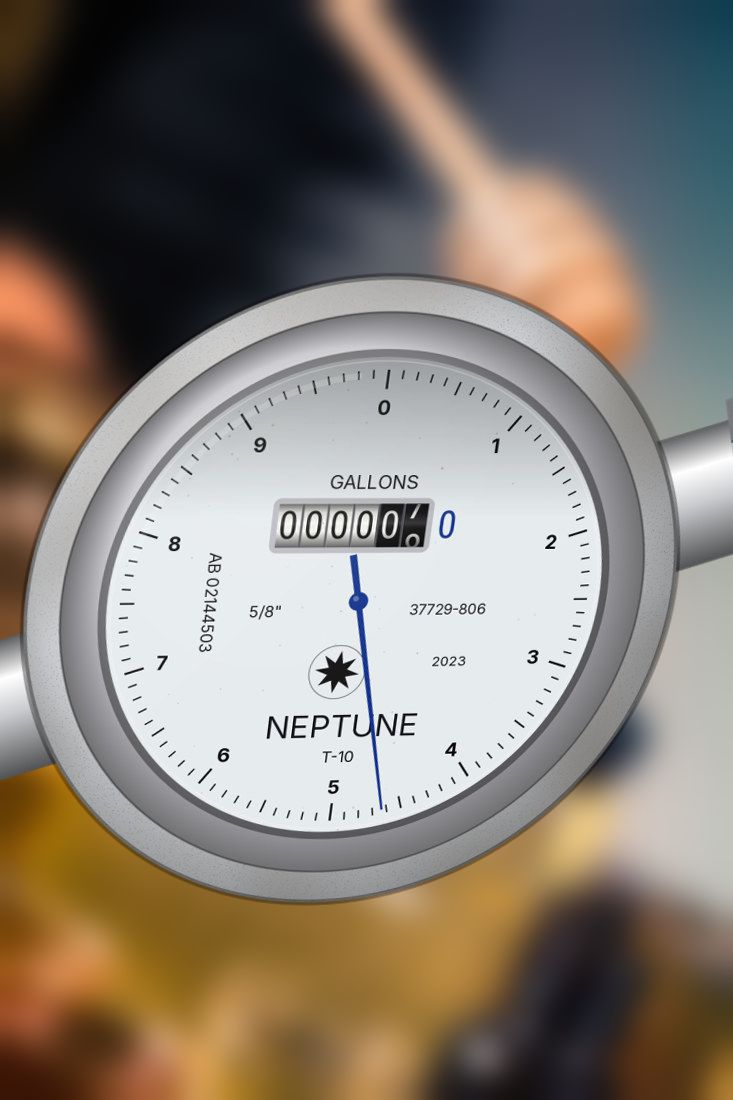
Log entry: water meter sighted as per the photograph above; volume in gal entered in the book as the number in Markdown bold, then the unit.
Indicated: **74.6** gal
